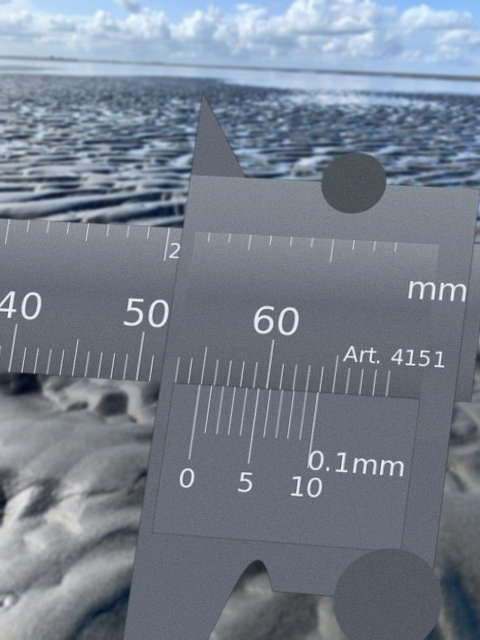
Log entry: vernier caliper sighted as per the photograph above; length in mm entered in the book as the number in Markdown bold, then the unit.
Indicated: **54.9** mm
